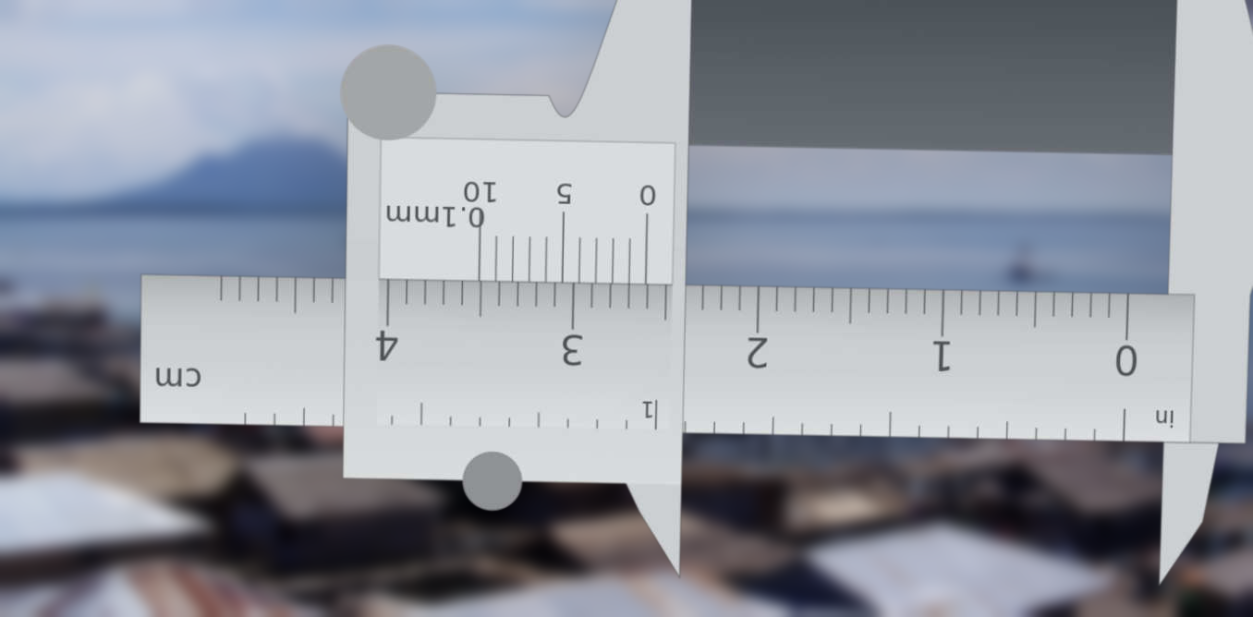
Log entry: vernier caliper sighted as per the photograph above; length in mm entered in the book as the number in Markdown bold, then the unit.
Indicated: **26.1** mm
